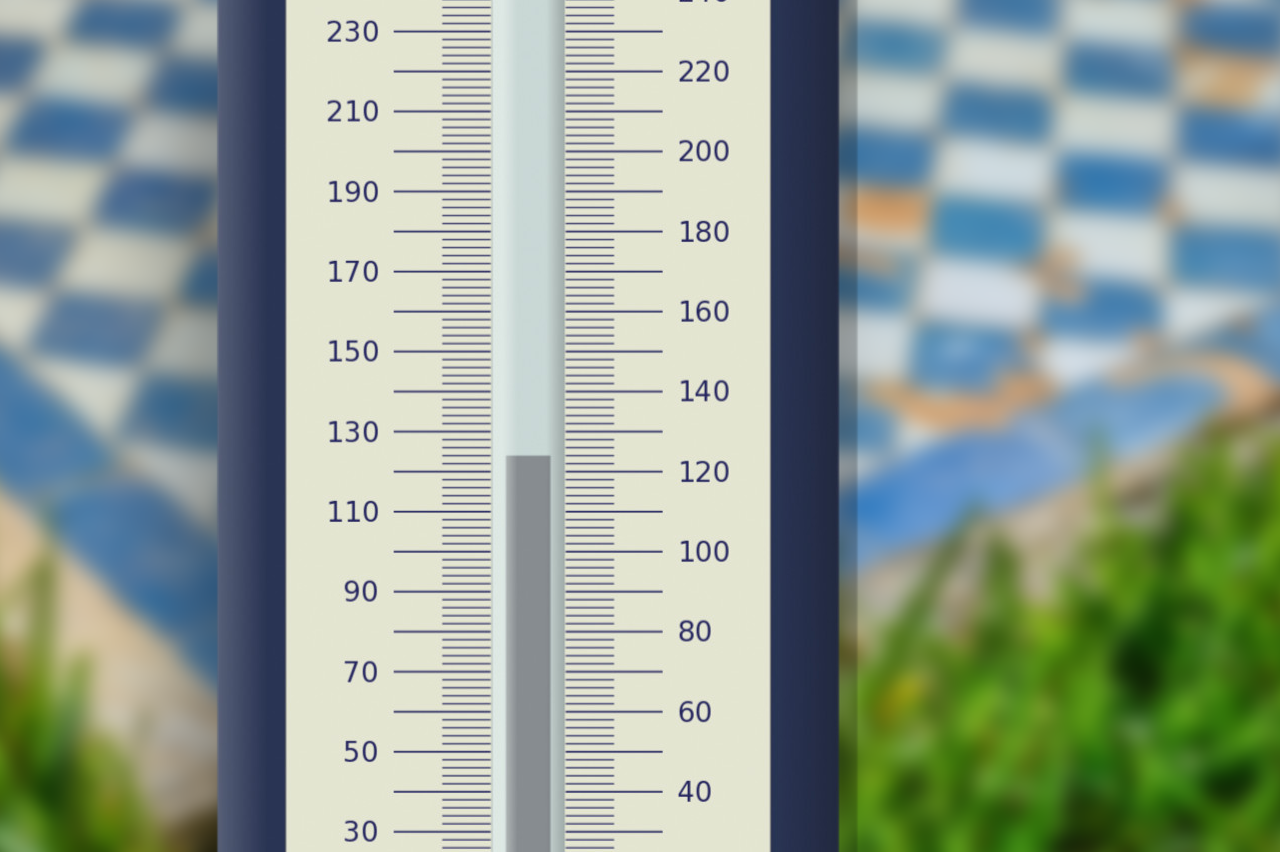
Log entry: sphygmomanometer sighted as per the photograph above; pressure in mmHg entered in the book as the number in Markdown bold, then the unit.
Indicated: **124** mmHg
